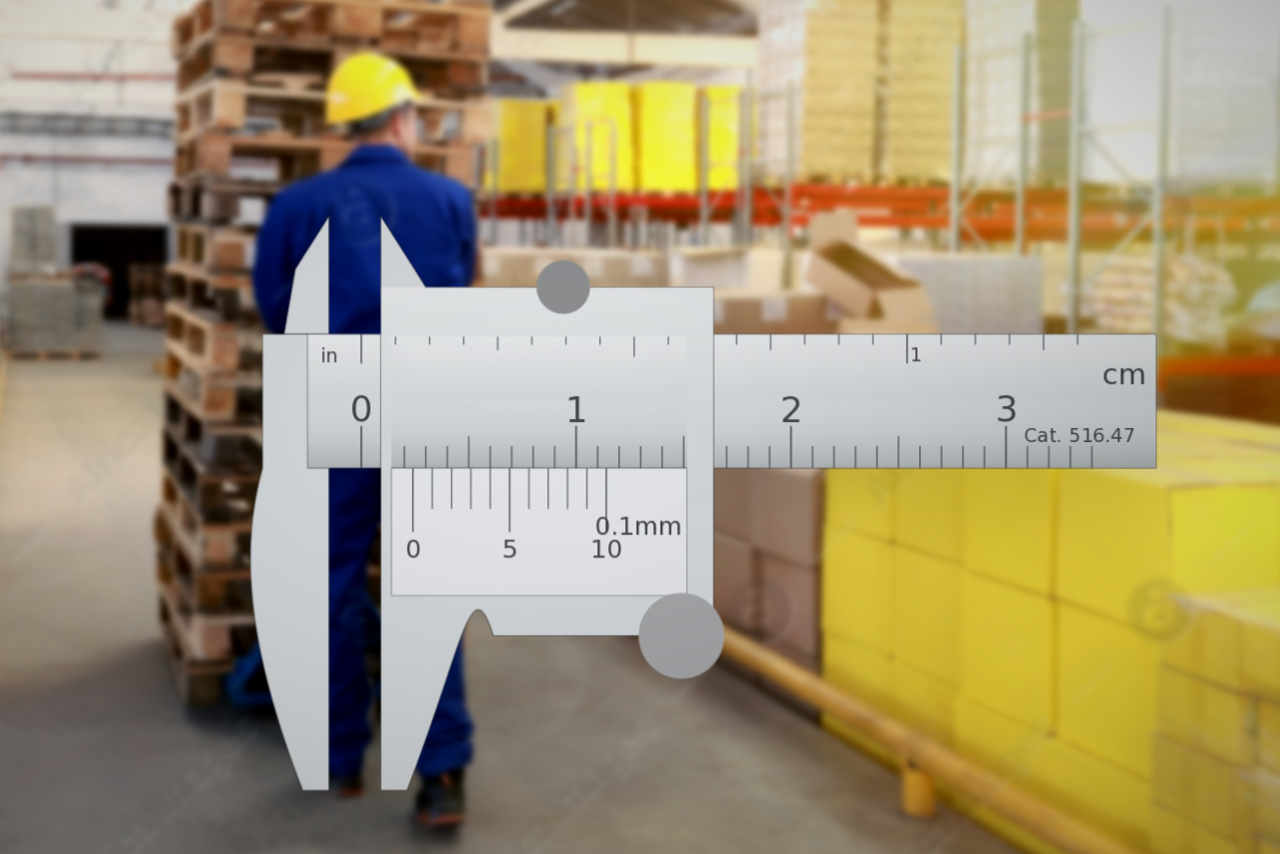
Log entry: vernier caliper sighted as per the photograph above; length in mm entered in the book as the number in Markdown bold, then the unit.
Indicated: **2.4** mm
